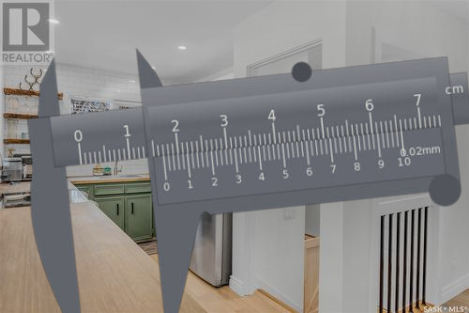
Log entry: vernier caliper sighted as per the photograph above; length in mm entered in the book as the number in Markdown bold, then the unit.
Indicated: **17.0** mm
